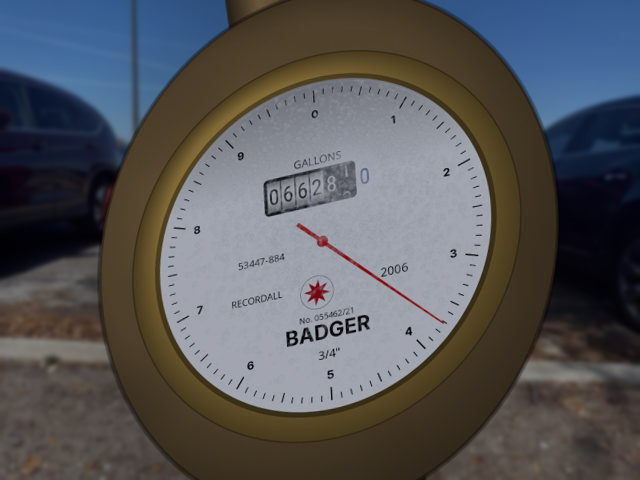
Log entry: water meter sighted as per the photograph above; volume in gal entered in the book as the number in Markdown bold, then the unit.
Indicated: **662813.7** gal
